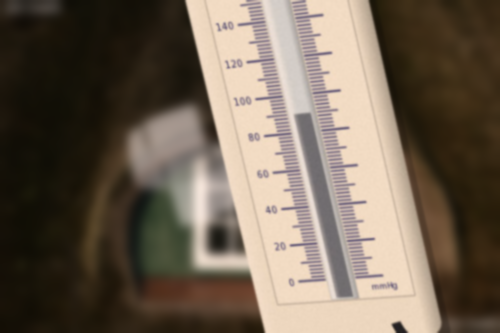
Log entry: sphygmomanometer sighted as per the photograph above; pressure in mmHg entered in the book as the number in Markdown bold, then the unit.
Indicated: **90** mmHg
